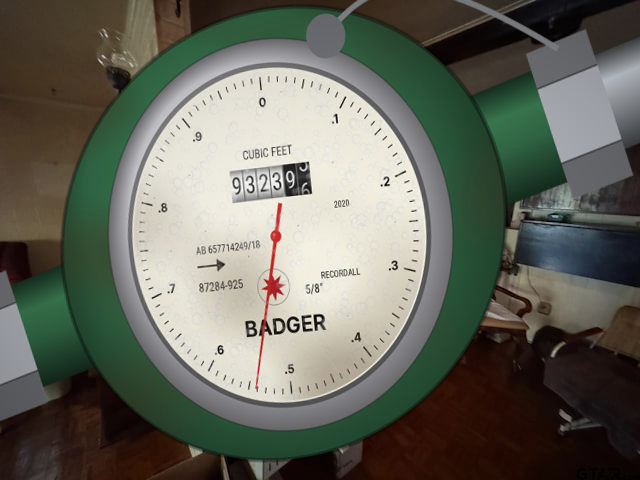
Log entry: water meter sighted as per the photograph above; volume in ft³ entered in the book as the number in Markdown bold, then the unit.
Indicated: **932395.54** ft³
